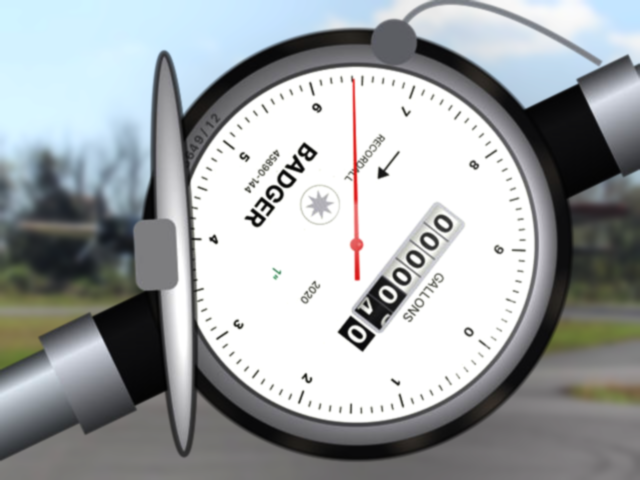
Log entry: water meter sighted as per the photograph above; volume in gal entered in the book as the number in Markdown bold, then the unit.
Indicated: **36.4** gal
